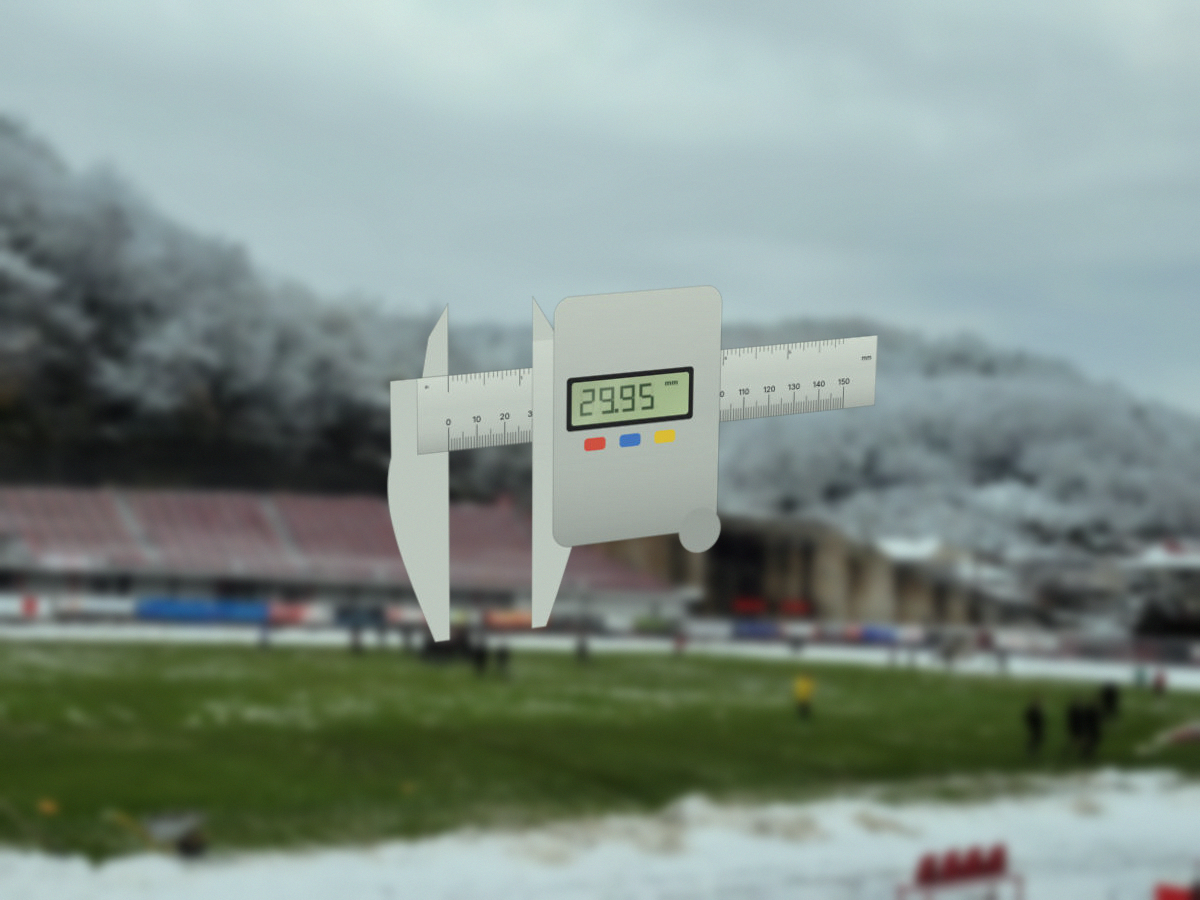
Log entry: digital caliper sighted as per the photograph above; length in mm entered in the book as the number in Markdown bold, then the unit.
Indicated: **29.95** mm
